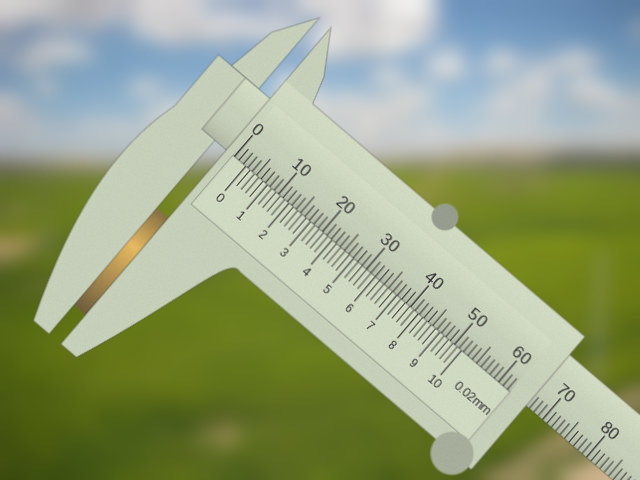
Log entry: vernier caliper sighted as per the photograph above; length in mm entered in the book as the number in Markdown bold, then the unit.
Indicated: **2.6** mm
